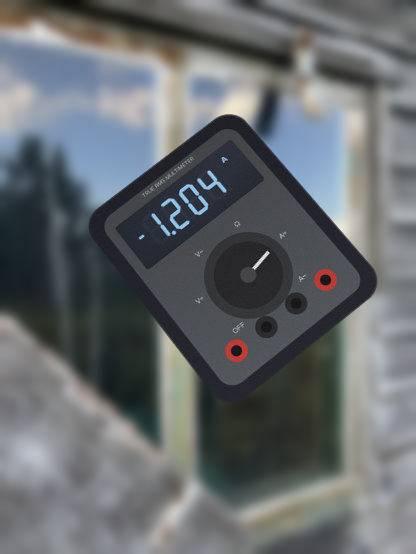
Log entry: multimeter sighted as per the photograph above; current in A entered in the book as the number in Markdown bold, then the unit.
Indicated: **-1.204** A
